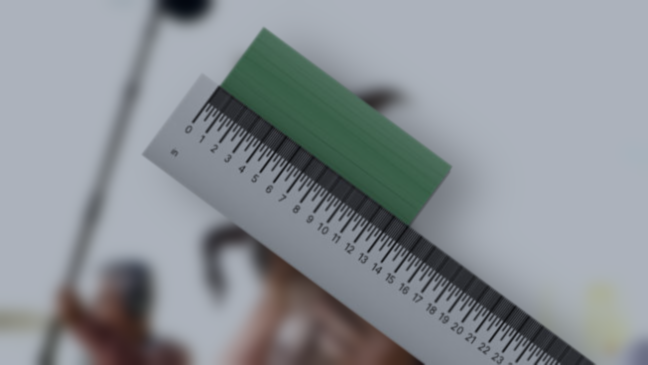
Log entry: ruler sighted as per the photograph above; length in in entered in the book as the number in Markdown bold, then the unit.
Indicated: **14** in
